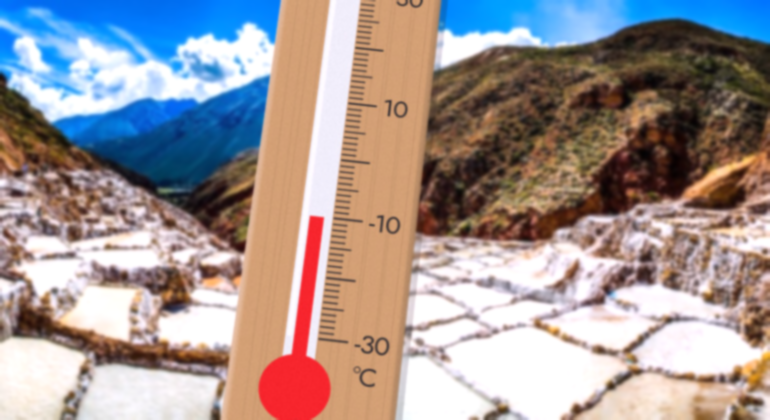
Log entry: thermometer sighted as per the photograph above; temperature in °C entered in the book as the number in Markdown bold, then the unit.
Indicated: **-10** °C
